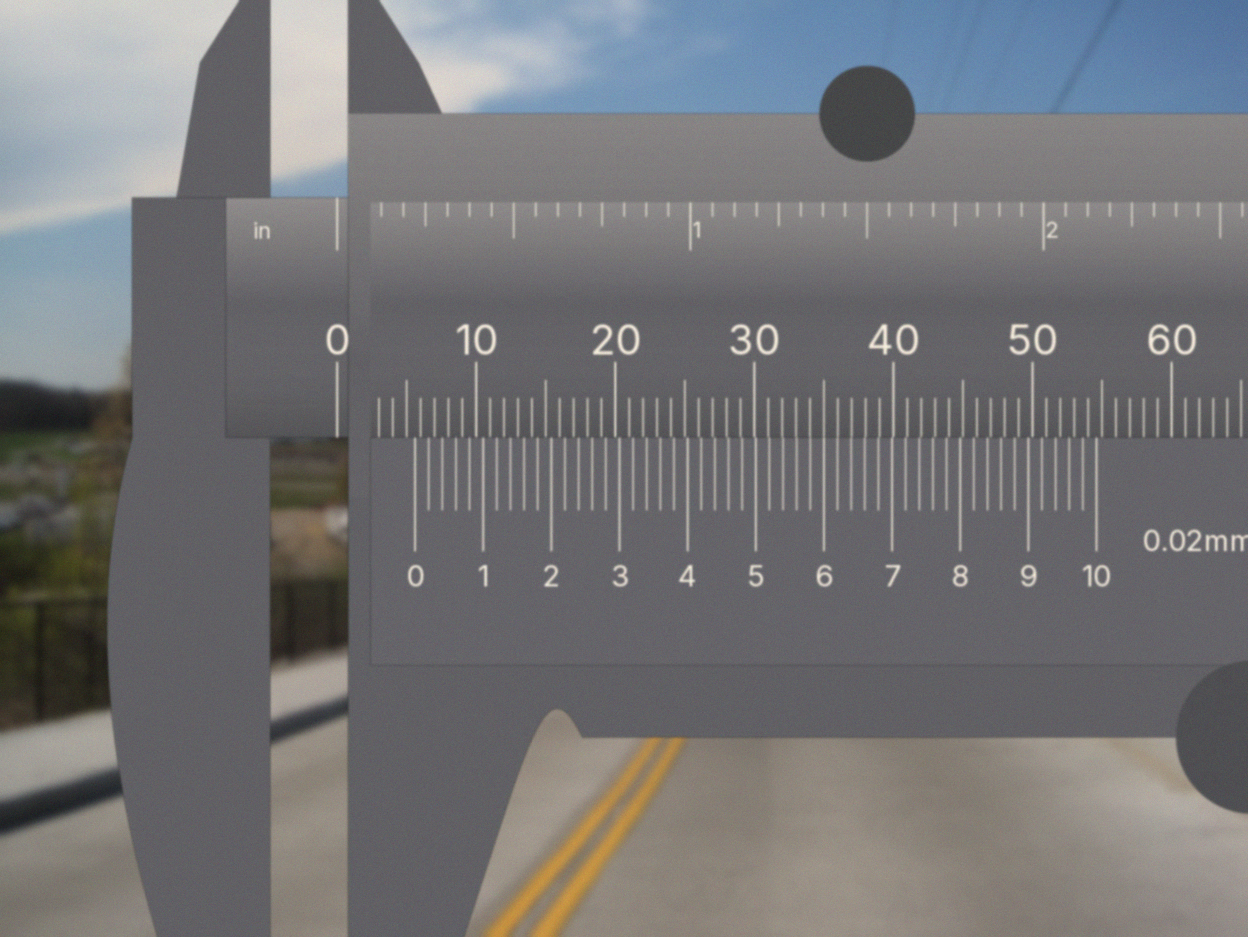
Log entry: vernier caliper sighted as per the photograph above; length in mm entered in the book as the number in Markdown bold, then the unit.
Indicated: **5.6** mm
